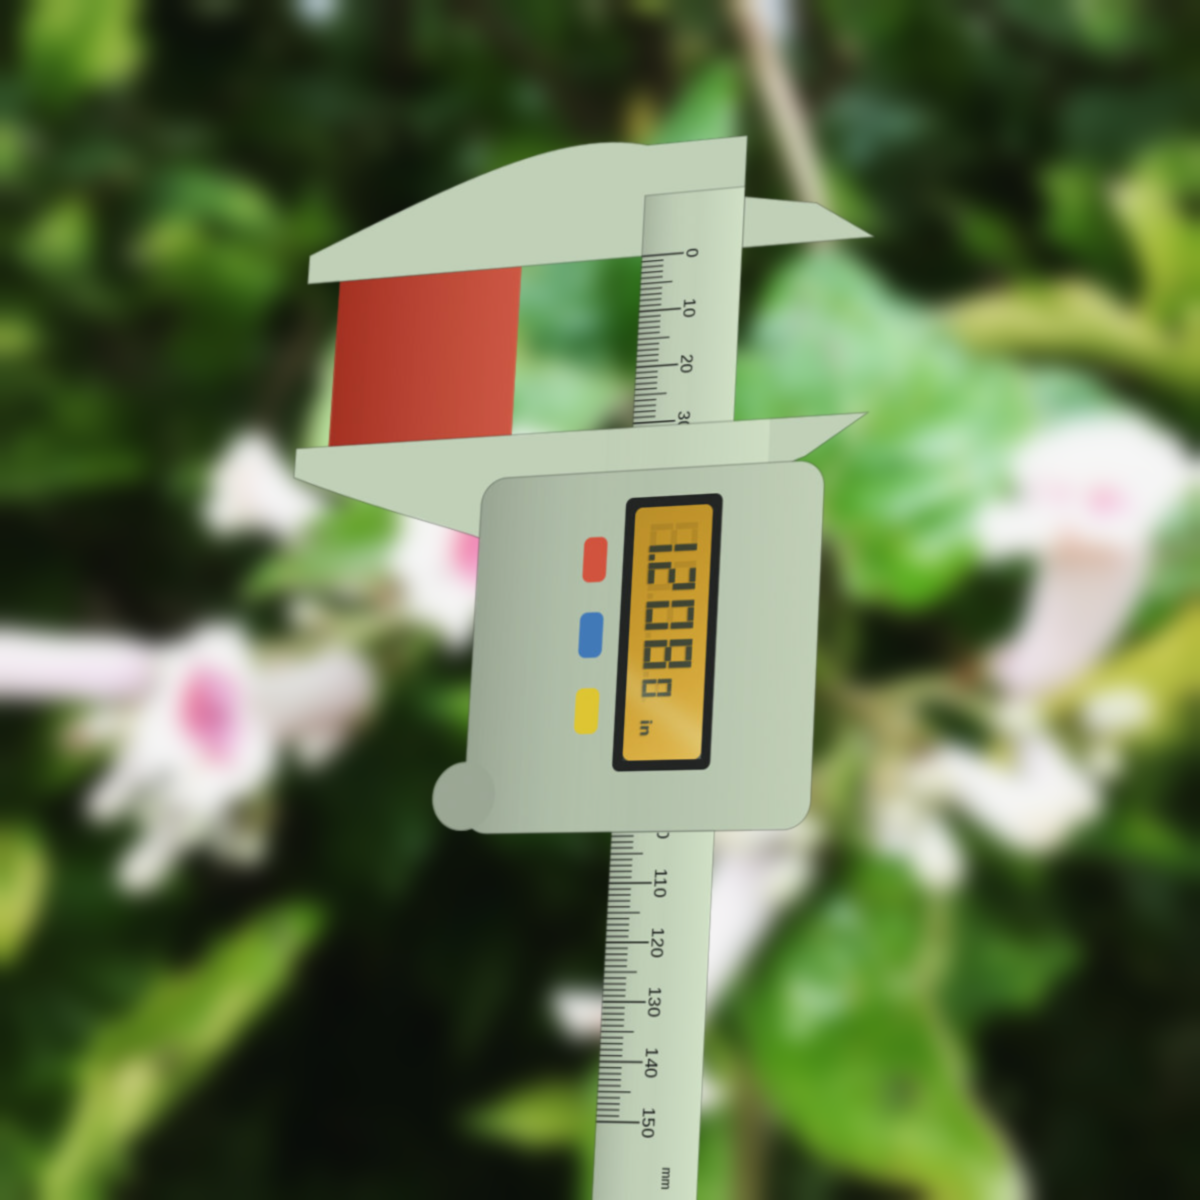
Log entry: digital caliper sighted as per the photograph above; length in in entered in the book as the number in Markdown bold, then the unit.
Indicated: **1.2080** in
